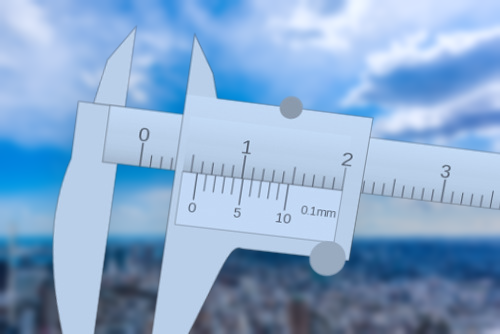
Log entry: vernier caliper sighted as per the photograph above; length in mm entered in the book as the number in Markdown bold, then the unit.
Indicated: **5.6** mm
